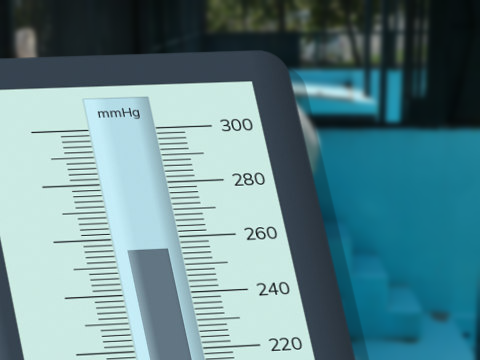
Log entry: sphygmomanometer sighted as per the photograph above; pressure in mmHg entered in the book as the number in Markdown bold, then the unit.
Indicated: **256** mmHg
